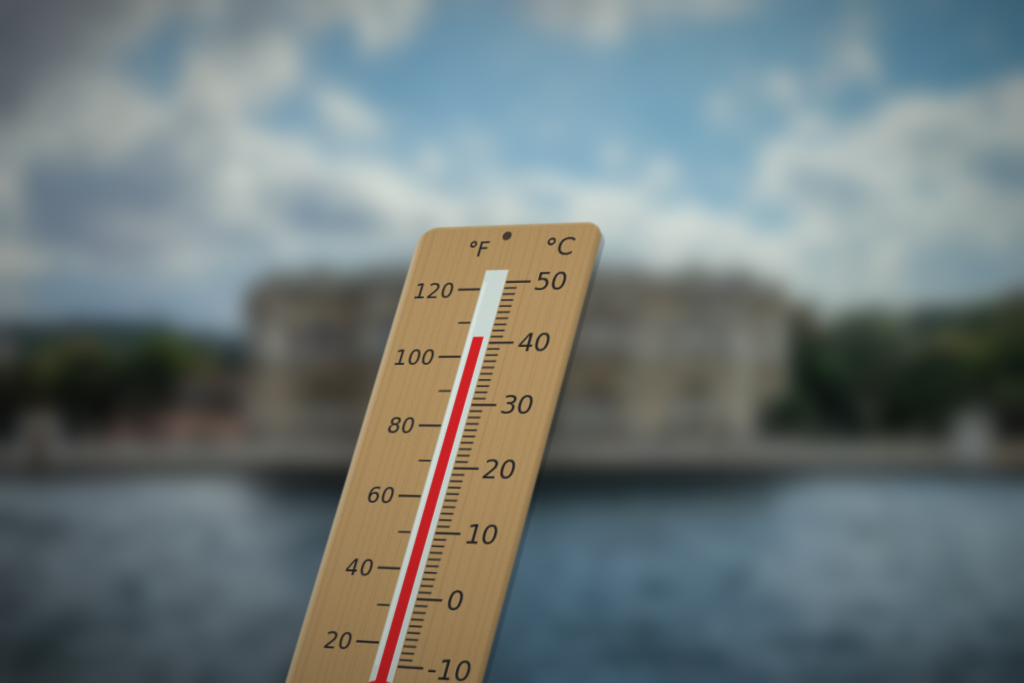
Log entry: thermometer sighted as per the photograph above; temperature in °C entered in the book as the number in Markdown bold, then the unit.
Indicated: **41** °C
